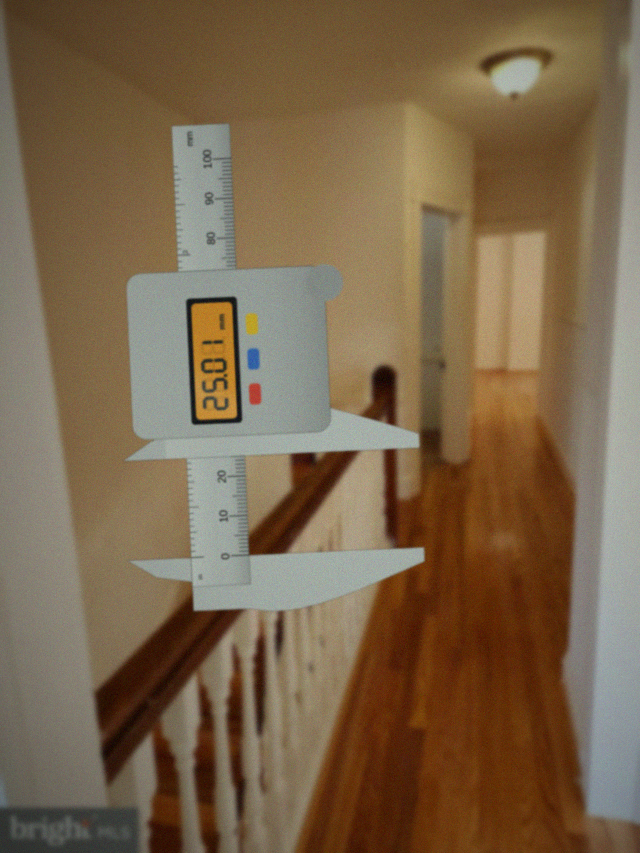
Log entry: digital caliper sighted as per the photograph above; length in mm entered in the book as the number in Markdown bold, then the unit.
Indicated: **25.01** mm
